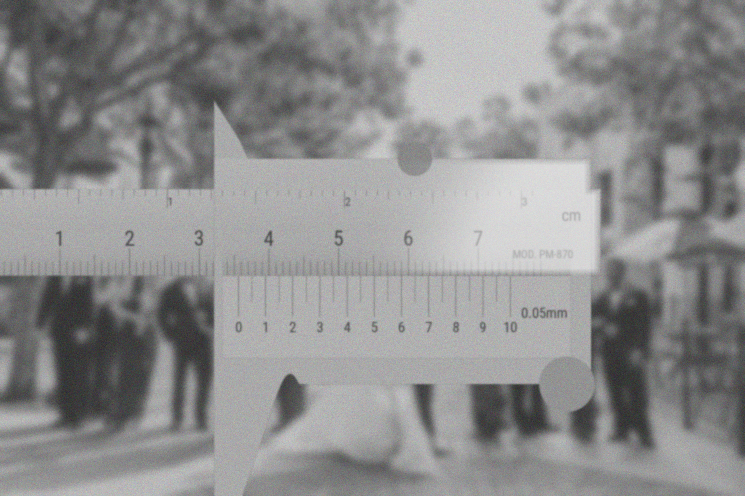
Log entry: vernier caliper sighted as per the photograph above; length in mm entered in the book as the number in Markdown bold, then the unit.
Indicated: **35.6** mm
